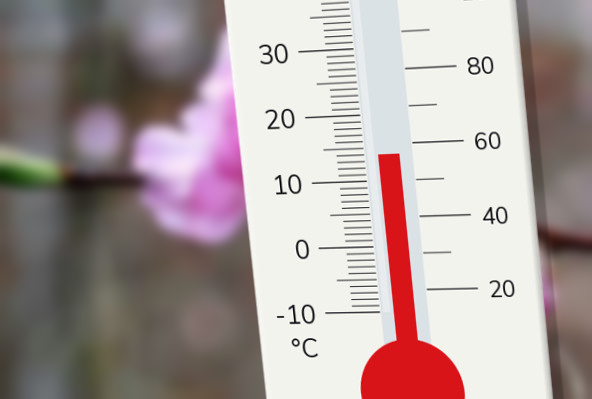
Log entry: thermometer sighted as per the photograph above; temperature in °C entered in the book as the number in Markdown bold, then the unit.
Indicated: **14** °C
